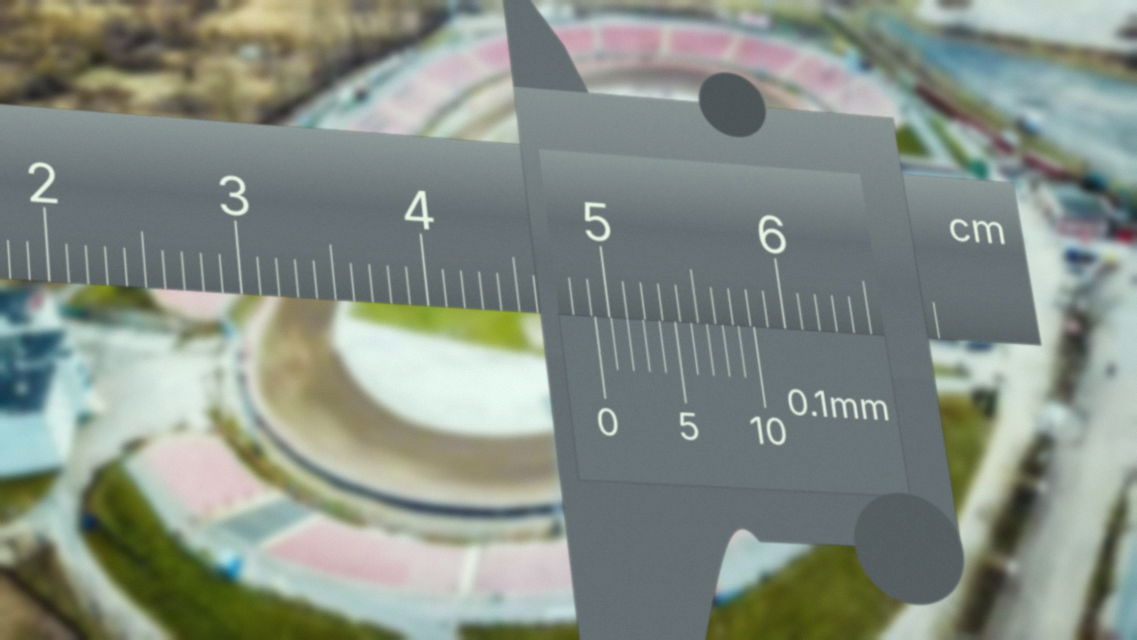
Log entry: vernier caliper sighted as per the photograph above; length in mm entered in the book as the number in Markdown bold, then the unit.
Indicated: **49.2** mm
